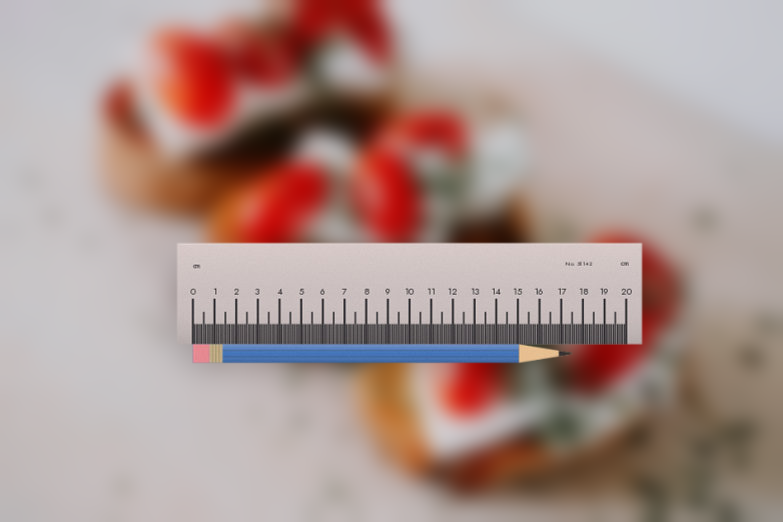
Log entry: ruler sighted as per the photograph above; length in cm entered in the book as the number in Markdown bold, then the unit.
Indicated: **17.5** cm
